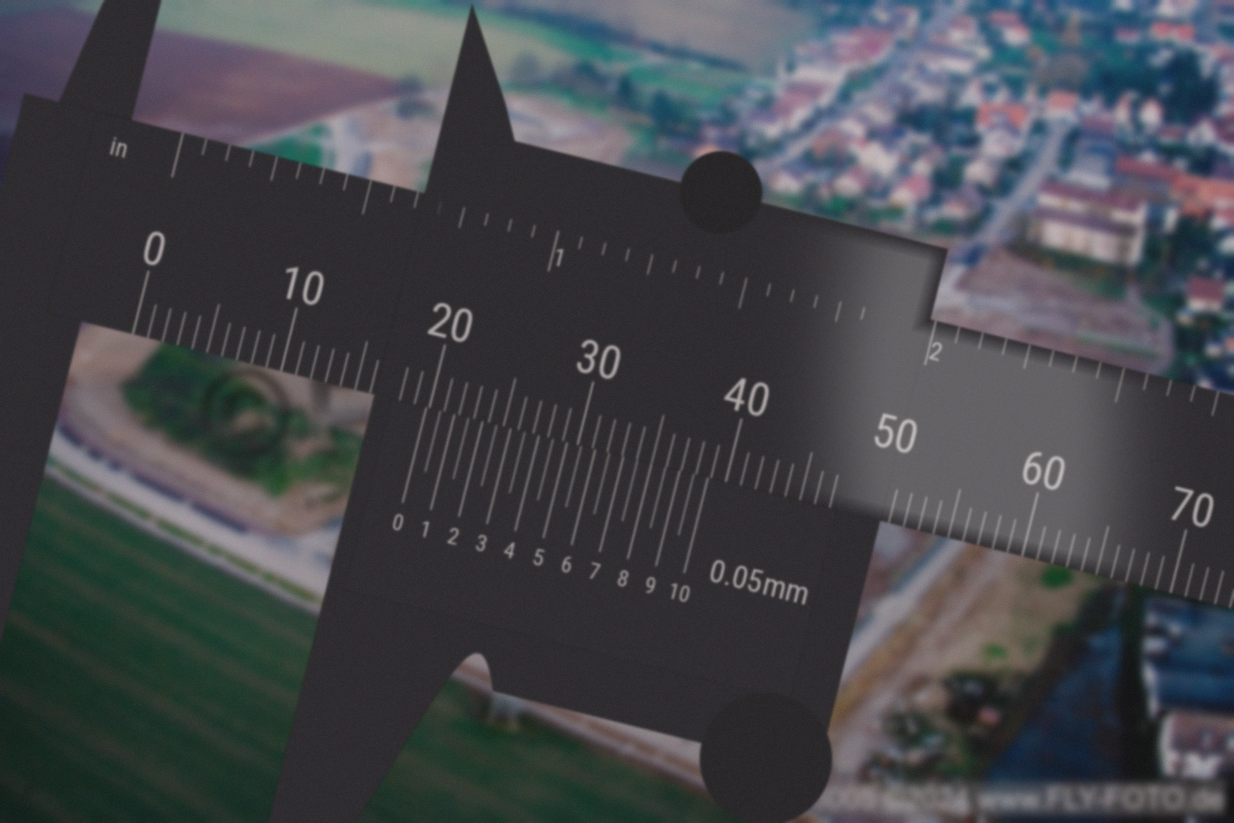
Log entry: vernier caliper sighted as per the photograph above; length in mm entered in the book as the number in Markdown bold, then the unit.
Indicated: **19.8** mm
